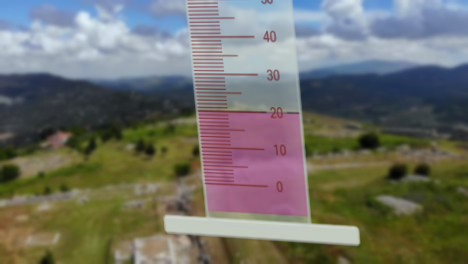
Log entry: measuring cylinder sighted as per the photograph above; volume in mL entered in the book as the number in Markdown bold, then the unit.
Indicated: **20** mL
